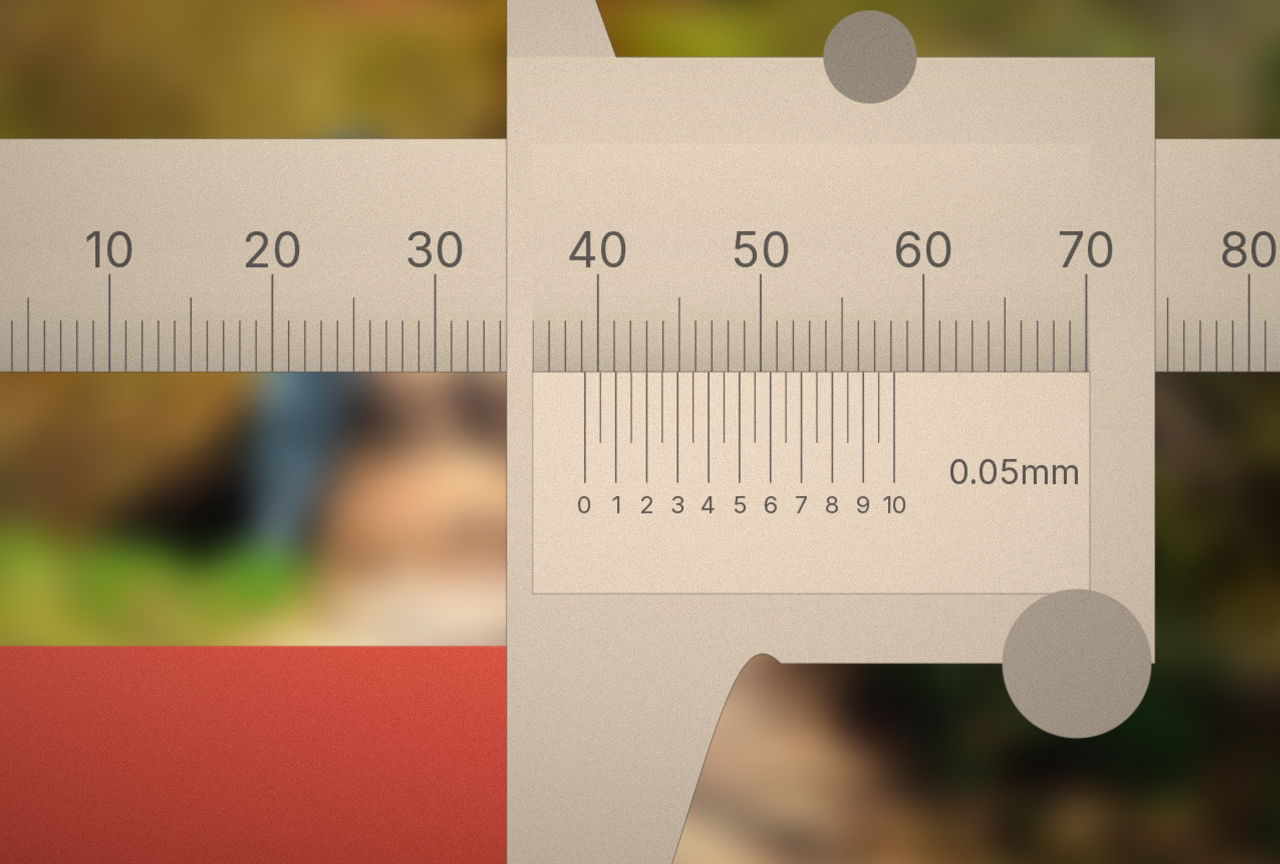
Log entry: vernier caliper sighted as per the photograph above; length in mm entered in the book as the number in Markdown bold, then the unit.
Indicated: **39.2** mm
